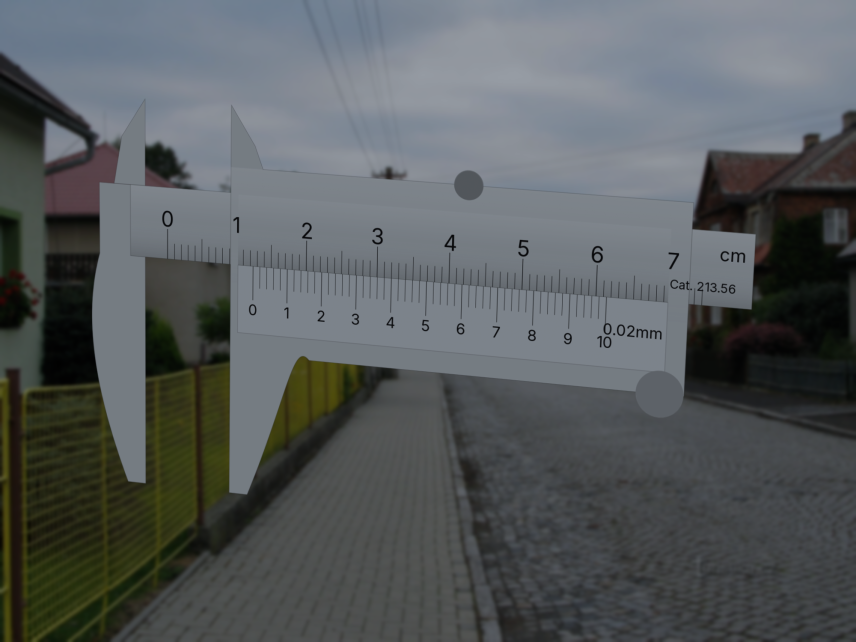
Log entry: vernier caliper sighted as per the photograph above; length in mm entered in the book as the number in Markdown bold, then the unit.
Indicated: **12.4** mm
